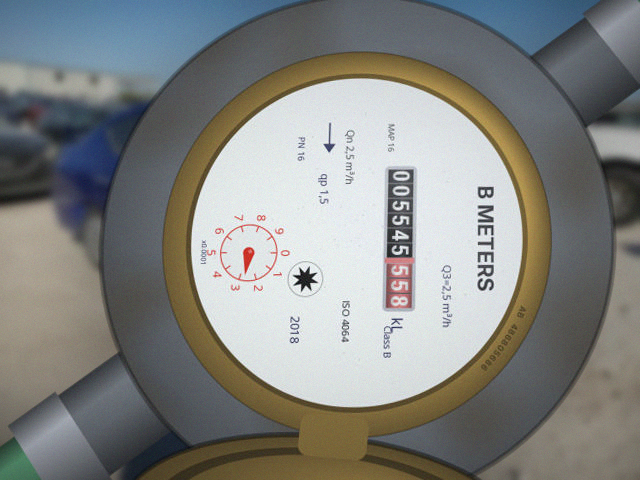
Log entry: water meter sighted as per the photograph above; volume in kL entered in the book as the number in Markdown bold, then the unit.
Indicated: **5545.5582** kL
